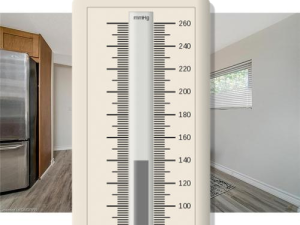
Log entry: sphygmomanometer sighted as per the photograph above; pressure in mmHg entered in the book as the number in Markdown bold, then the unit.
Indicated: **140** mmHg
